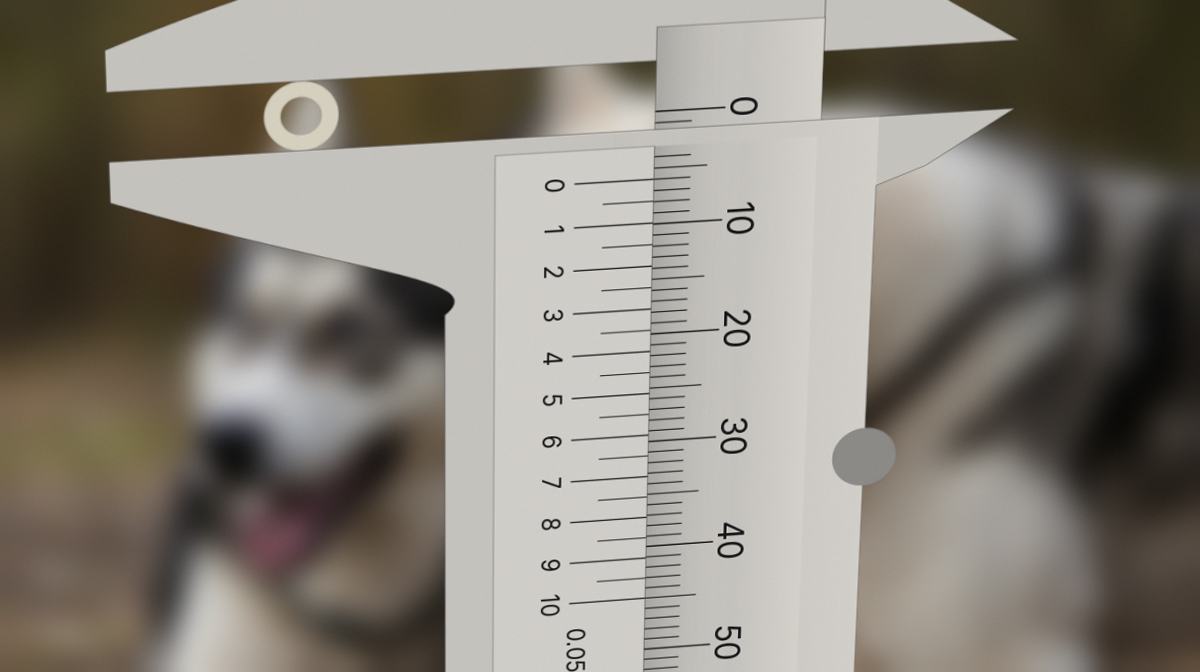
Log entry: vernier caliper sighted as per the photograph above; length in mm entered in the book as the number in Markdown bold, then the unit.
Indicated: **6.0** mm
